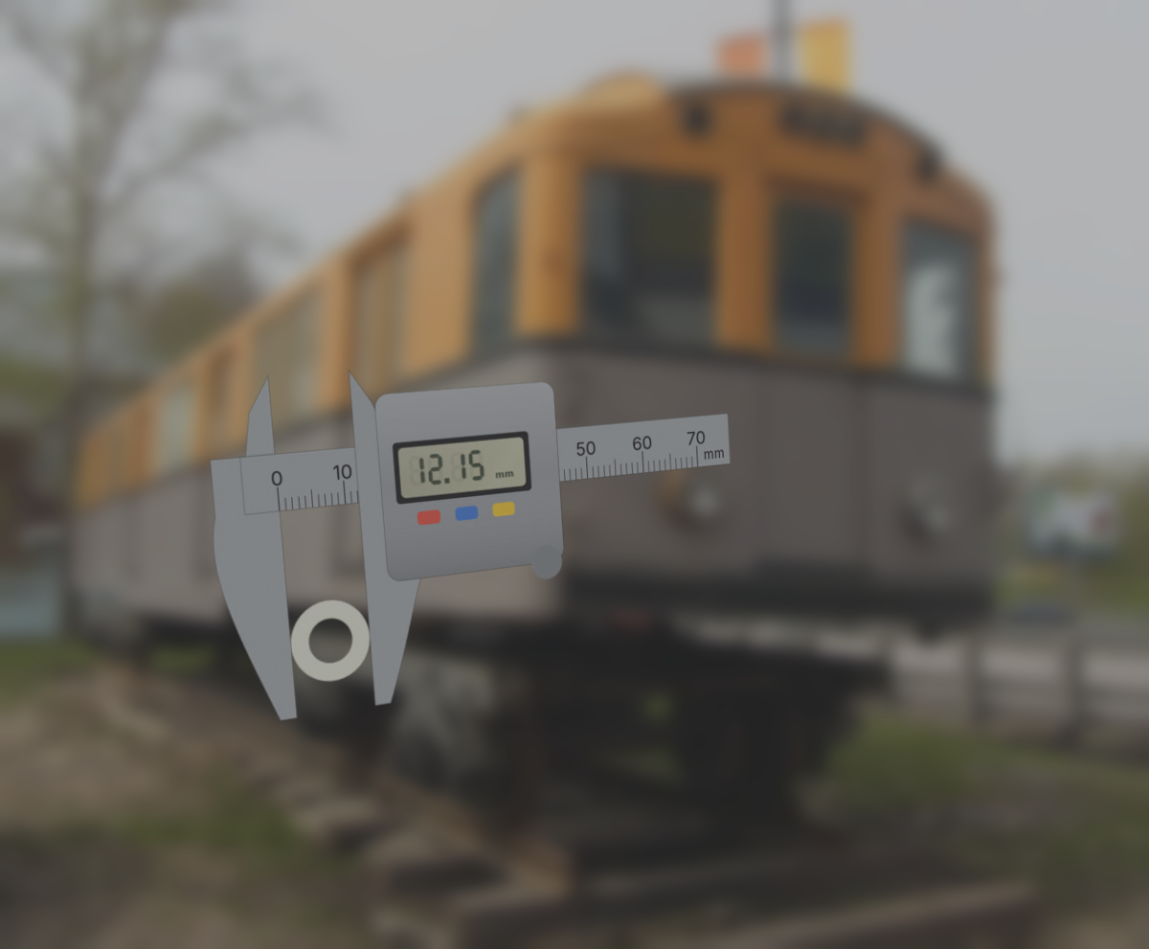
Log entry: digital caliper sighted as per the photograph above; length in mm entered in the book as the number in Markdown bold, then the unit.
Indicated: **12.15** mm
